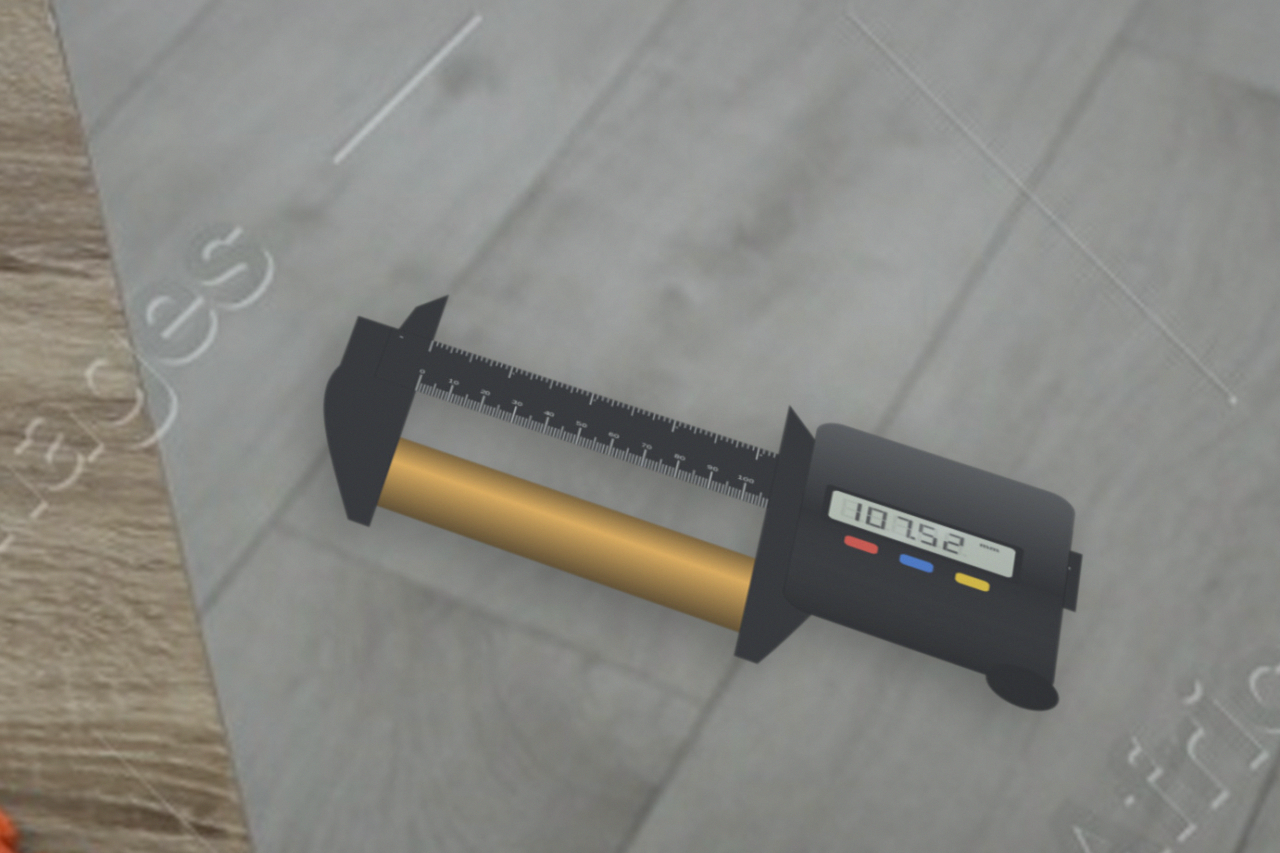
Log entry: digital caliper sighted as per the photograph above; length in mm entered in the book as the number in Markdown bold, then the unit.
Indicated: **107.52** mm
